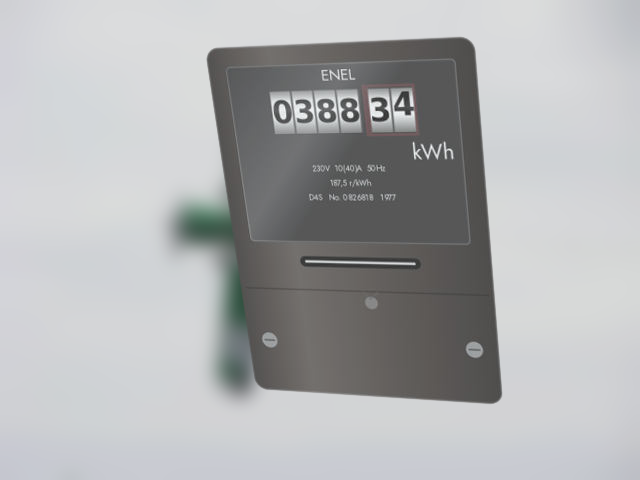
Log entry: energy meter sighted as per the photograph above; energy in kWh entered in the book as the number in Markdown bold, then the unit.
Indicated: **388.34** kWh
